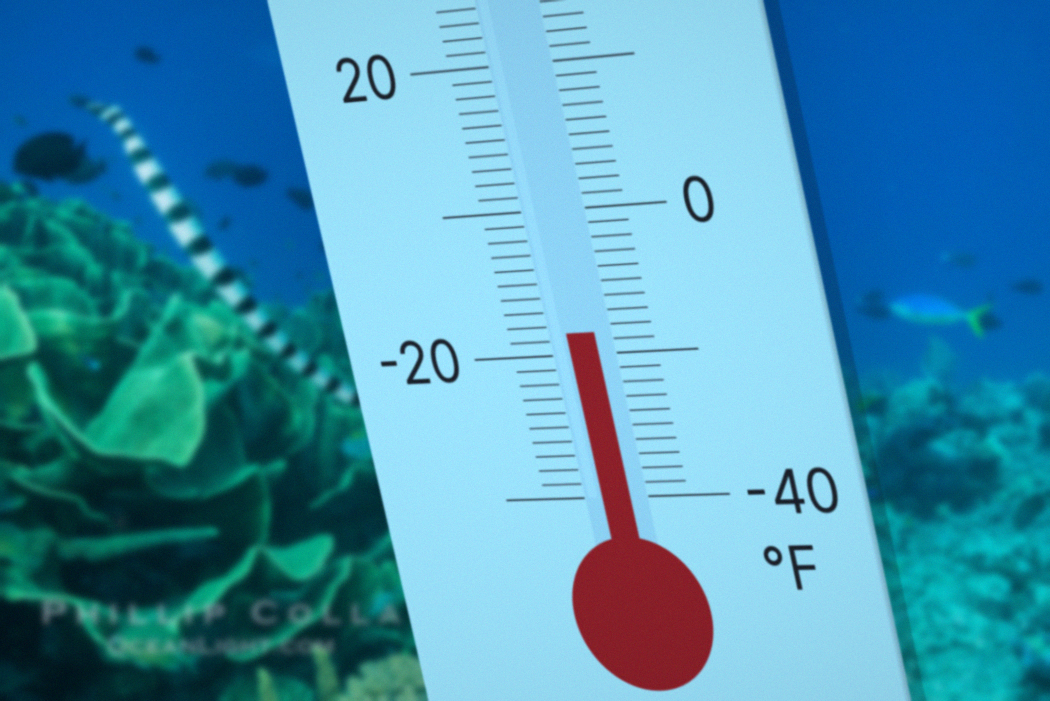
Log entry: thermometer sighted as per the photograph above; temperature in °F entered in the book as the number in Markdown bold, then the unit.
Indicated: **-17** °F
